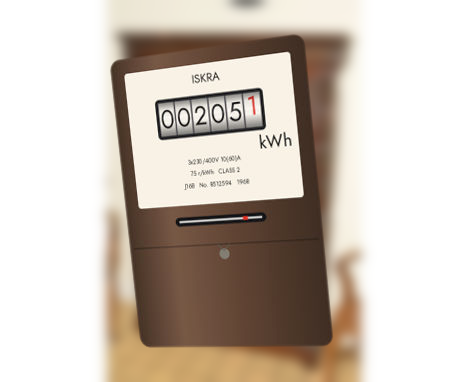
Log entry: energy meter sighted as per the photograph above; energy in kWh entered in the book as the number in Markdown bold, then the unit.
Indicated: **205.1** kWh
